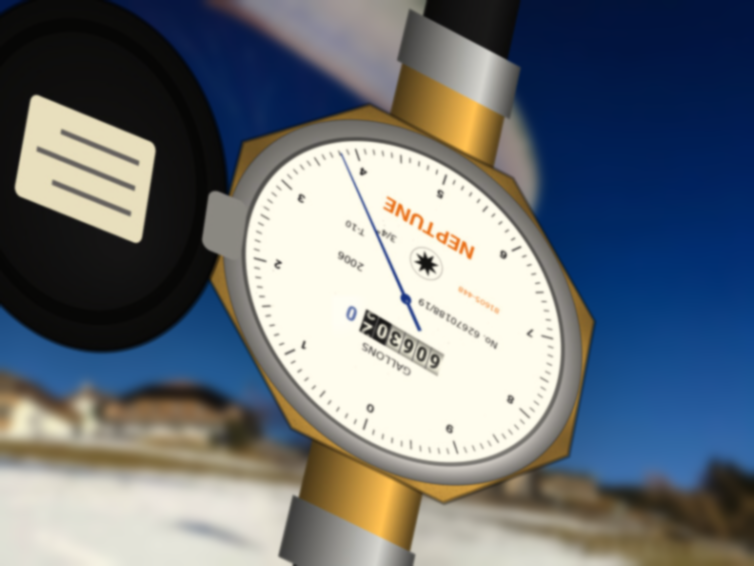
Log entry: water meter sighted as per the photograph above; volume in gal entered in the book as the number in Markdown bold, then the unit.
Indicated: **6063023.8** gal
